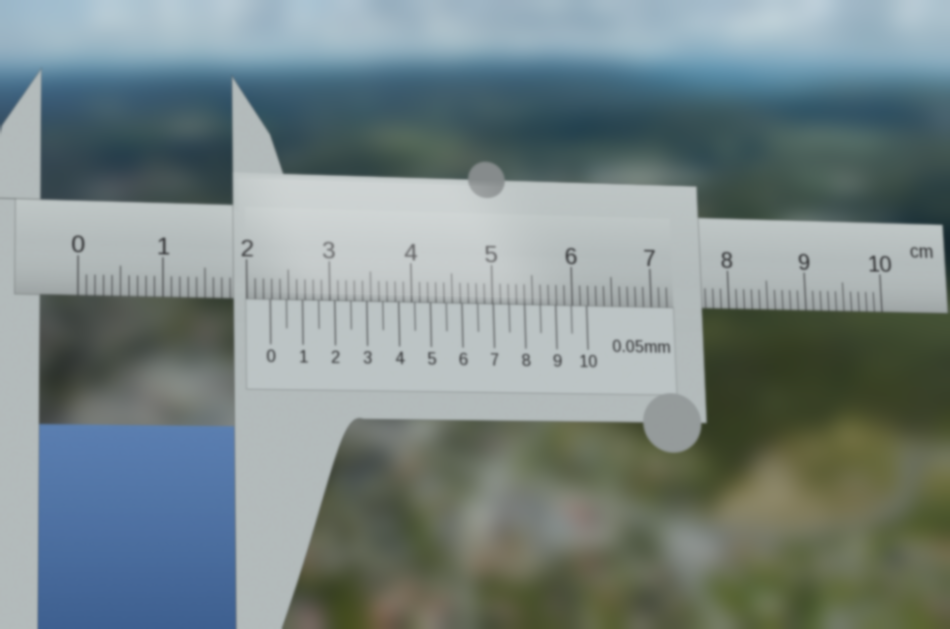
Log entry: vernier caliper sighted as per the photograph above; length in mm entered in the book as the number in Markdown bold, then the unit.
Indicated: **22.8** mm
